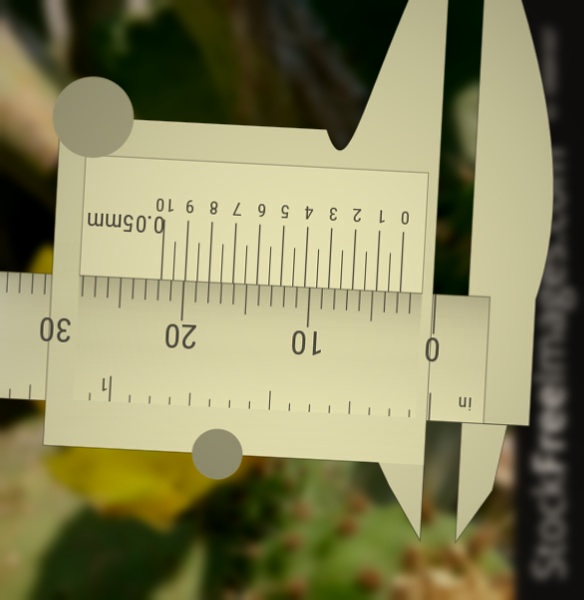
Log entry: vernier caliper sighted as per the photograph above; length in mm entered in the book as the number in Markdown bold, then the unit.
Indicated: **2.8** mm
